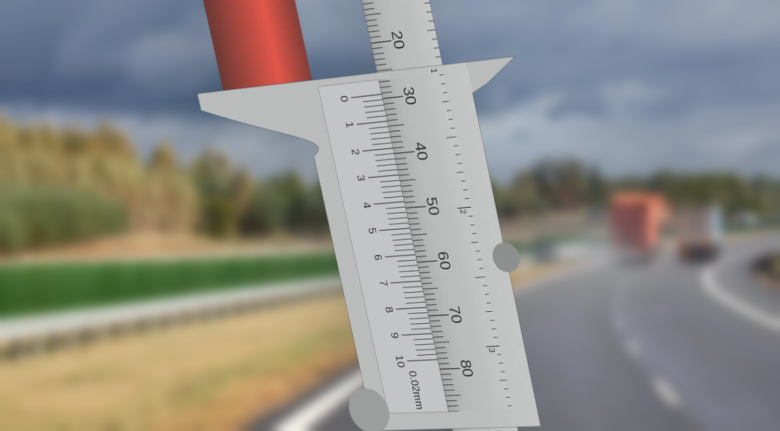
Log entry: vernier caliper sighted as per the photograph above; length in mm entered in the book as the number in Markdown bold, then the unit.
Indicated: **29.2** mm
